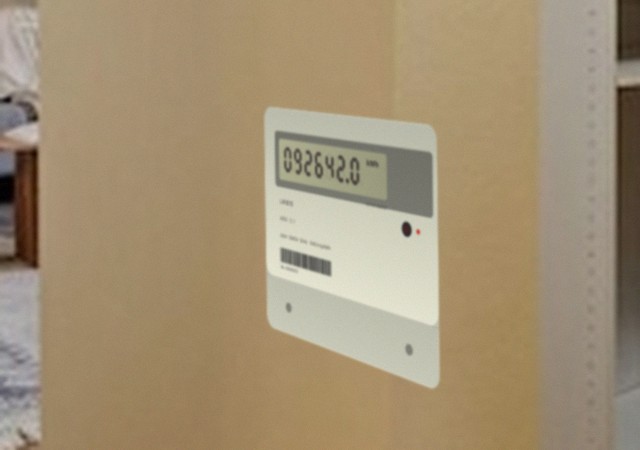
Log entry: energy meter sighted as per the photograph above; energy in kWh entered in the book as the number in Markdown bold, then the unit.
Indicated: **92642.0** kWh
